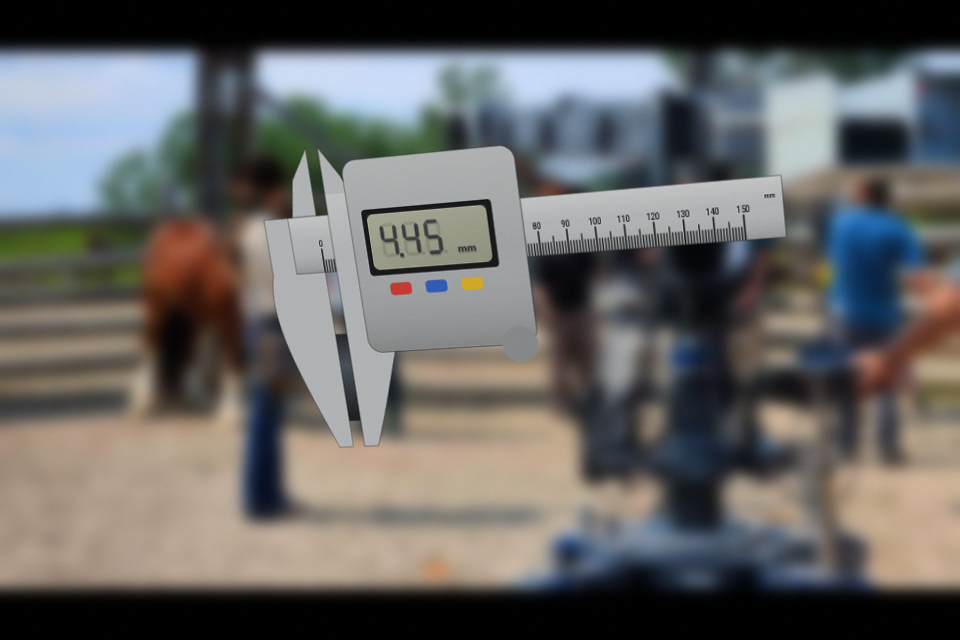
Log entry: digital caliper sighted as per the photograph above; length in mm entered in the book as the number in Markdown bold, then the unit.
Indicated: **4.45** mm
